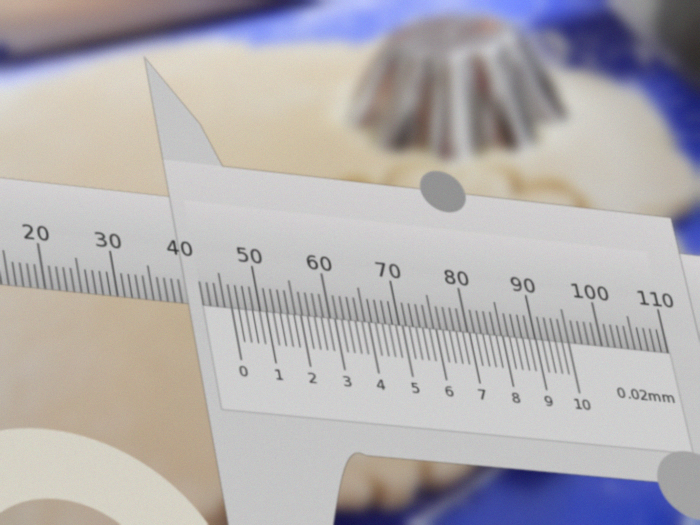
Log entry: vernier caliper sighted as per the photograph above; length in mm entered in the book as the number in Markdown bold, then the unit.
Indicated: **46.0** mm
